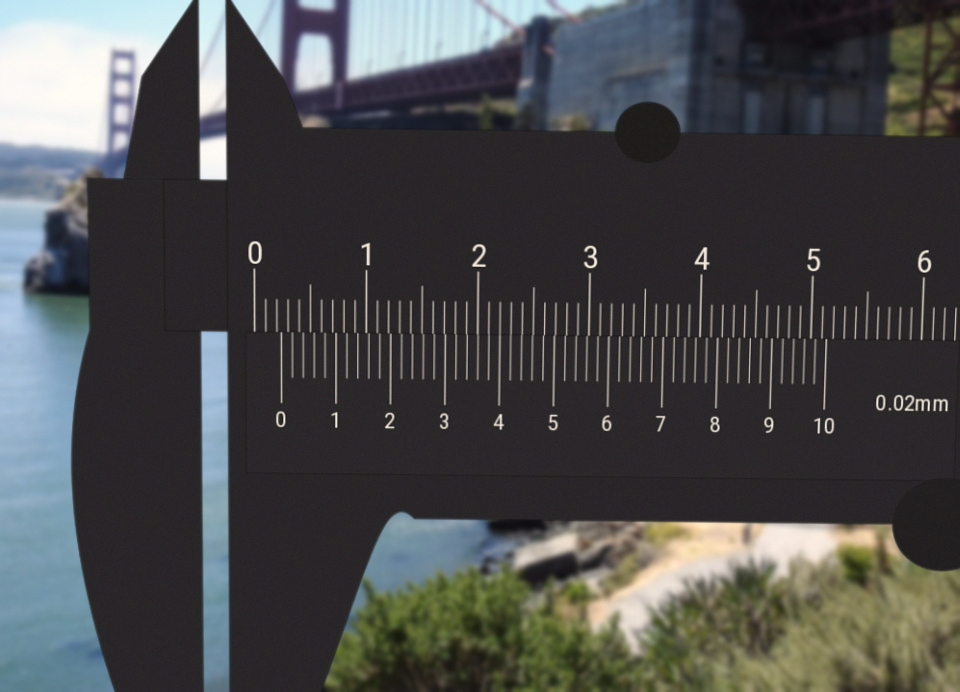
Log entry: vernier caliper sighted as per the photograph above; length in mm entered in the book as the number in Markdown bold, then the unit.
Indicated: **2.4** mm
